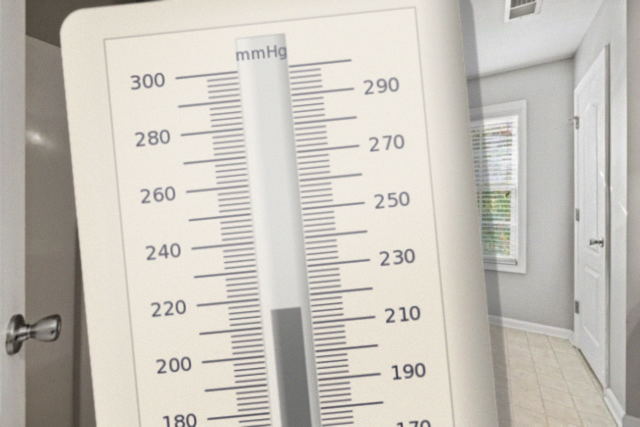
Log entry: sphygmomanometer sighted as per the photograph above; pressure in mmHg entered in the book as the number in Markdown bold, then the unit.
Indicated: **216** mmHg
